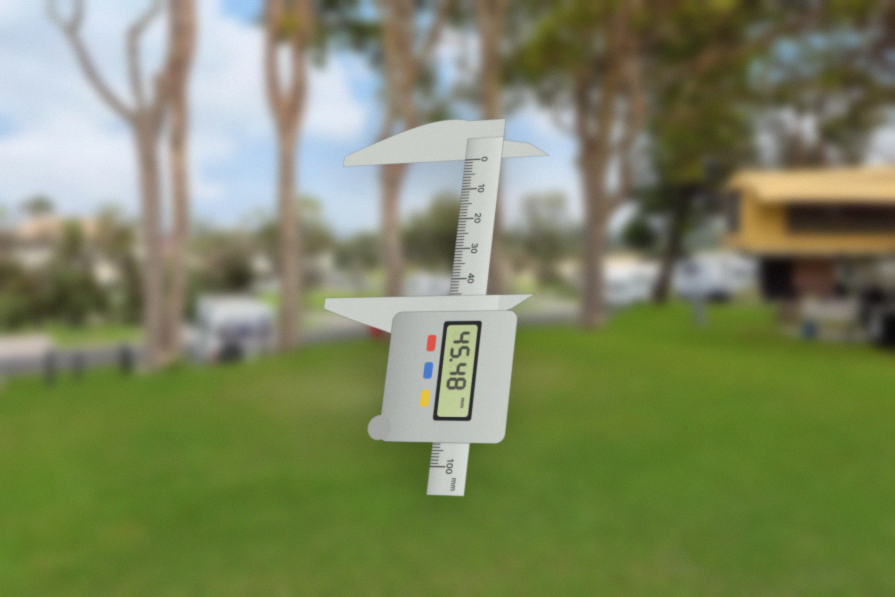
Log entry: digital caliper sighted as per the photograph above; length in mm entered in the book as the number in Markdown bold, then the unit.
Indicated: **45.48** mm
